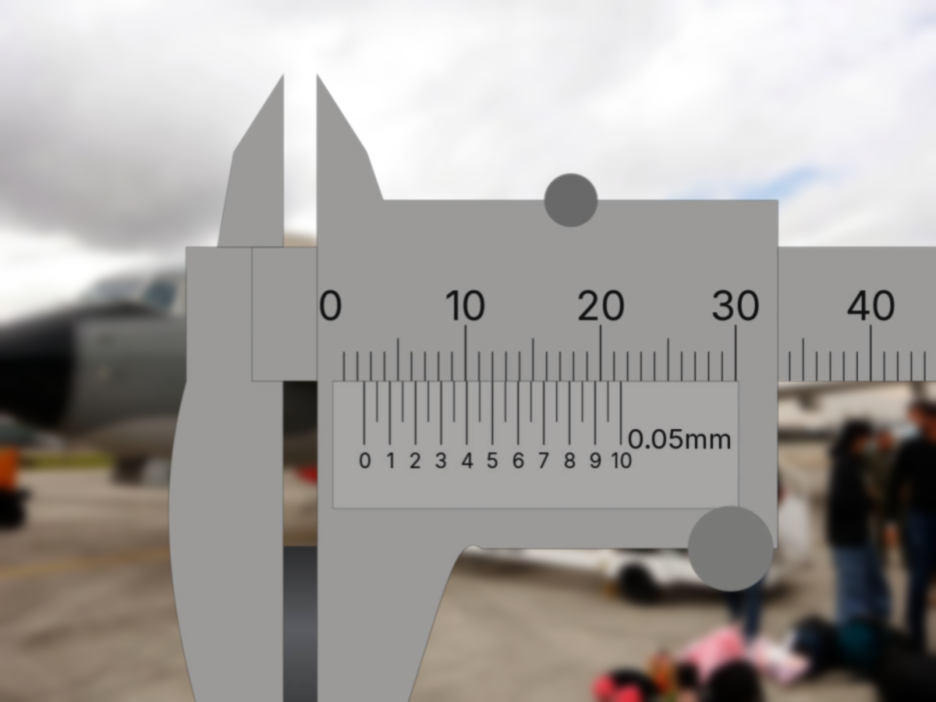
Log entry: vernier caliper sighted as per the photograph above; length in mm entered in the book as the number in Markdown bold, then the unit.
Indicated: **2.5** mm
